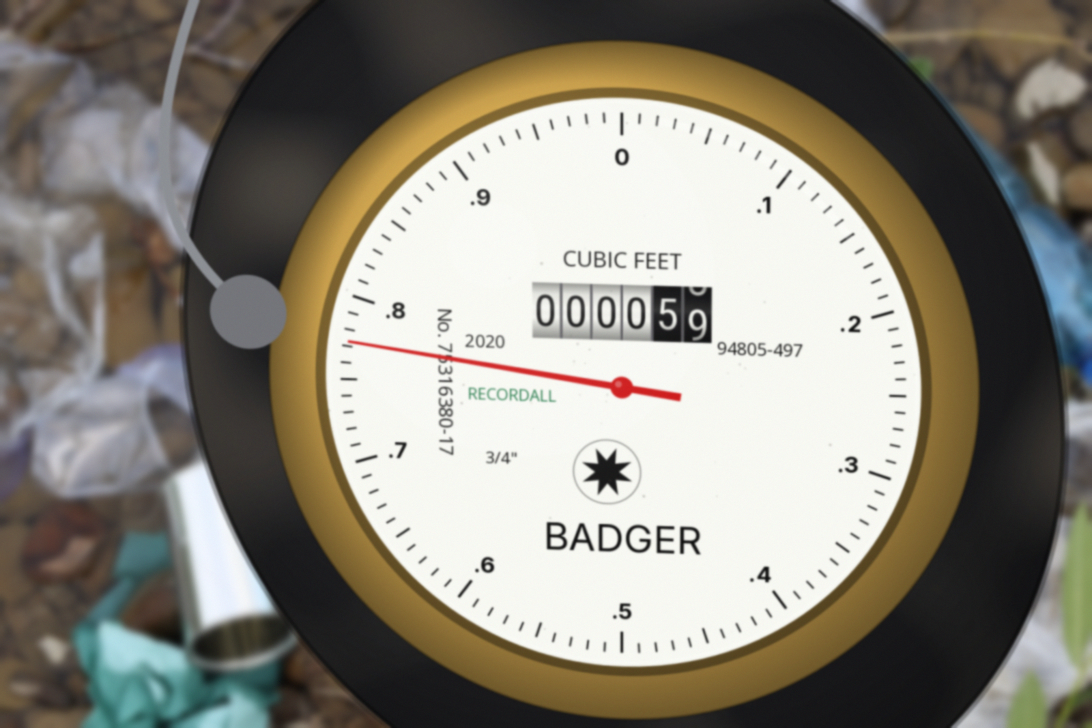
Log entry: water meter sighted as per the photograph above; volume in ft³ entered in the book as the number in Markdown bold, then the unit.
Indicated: **58.77** ft³
